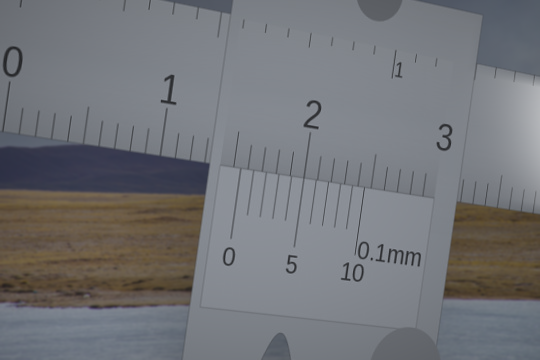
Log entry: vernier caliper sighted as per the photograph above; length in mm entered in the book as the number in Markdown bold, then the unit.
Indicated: **15.5** mm
